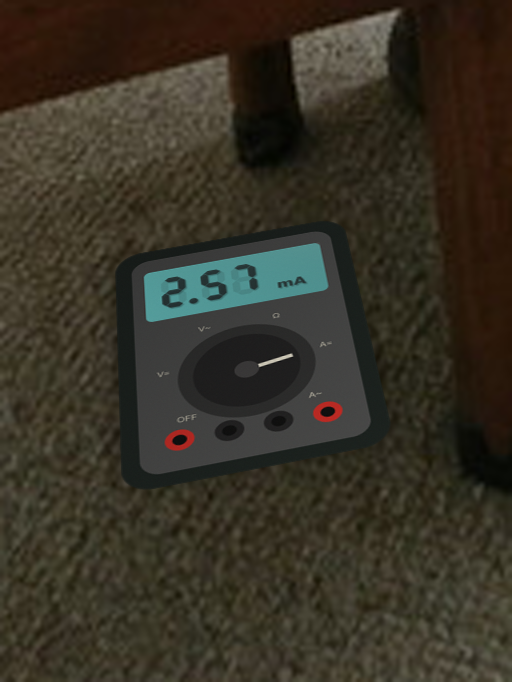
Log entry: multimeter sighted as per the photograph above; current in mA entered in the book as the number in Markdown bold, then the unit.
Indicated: **2.57** mA
